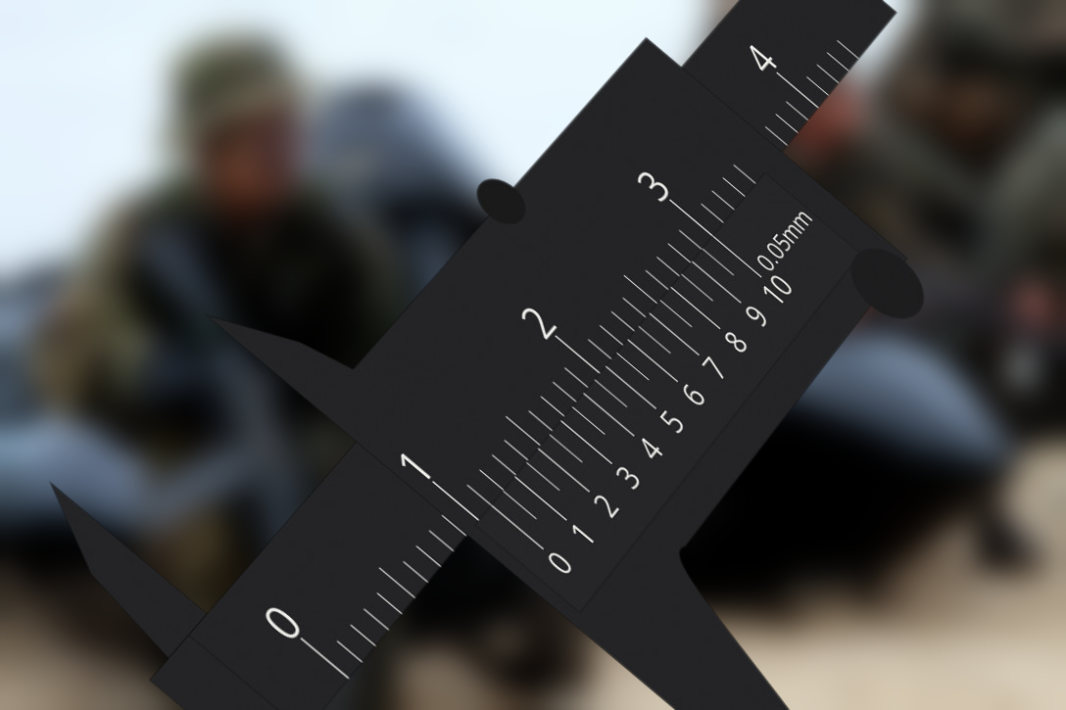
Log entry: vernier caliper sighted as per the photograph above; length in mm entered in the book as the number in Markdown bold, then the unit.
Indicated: **11.0** mm
